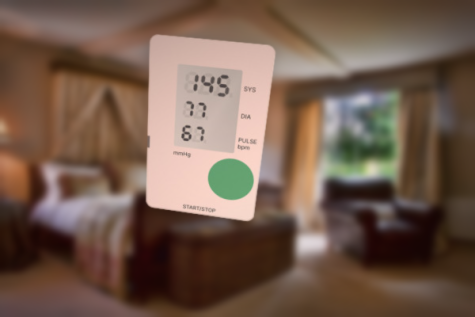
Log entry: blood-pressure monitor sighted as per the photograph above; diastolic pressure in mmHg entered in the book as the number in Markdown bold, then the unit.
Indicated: **77** mmHg
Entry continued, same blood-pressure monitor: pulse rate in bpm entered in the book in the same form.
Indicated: **67** bpm
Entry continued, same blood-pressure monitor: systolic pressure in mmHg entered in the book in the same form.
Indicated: **145** mmHg
